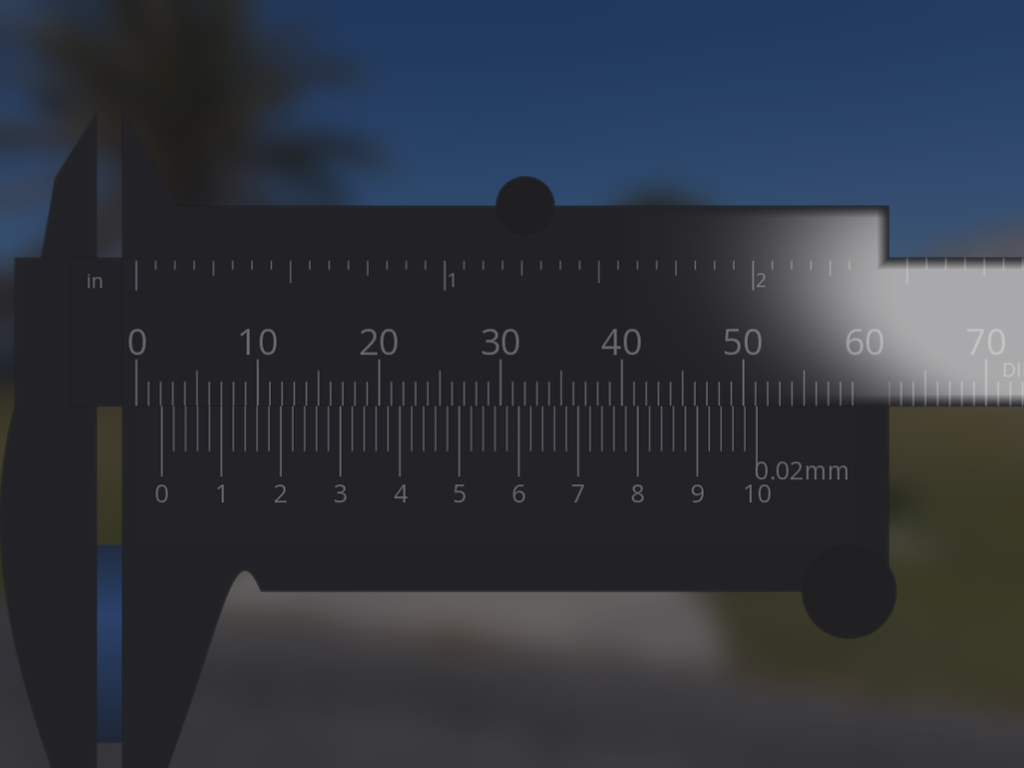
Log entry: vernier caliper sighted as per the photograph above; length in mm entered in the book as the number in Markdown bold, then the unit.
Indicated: **2.1** mm
